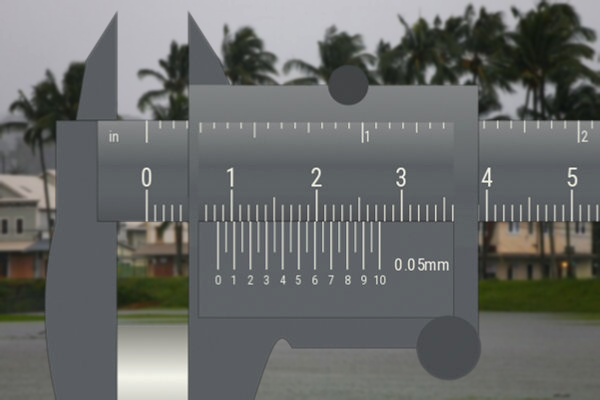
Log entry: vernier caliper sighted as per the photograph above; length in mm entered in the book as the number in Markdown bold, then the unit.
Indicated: **8.4** mm
